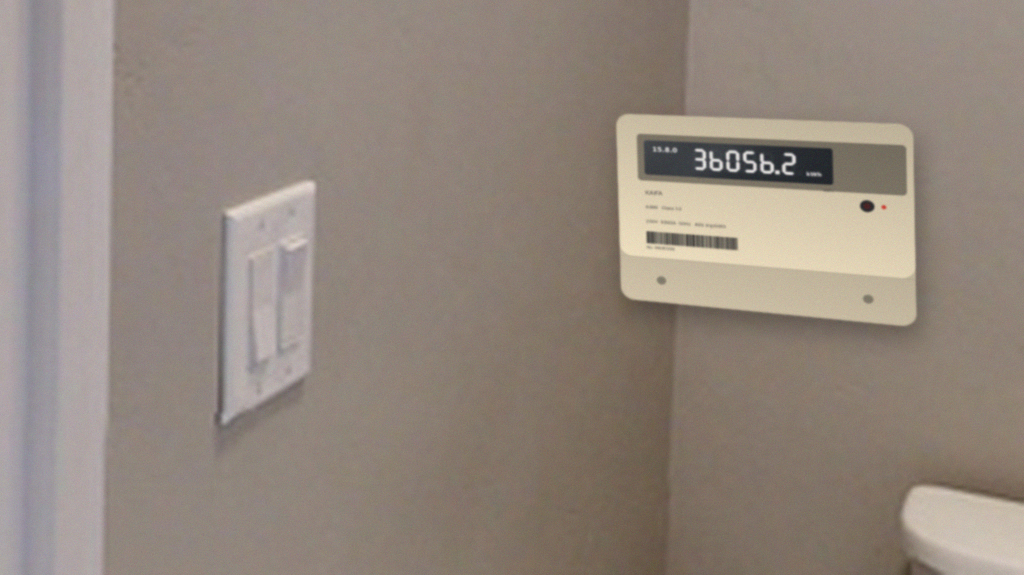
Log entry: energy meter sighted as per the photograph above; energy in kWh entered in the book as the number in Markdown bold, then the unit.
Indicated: **36056.2** kWh
